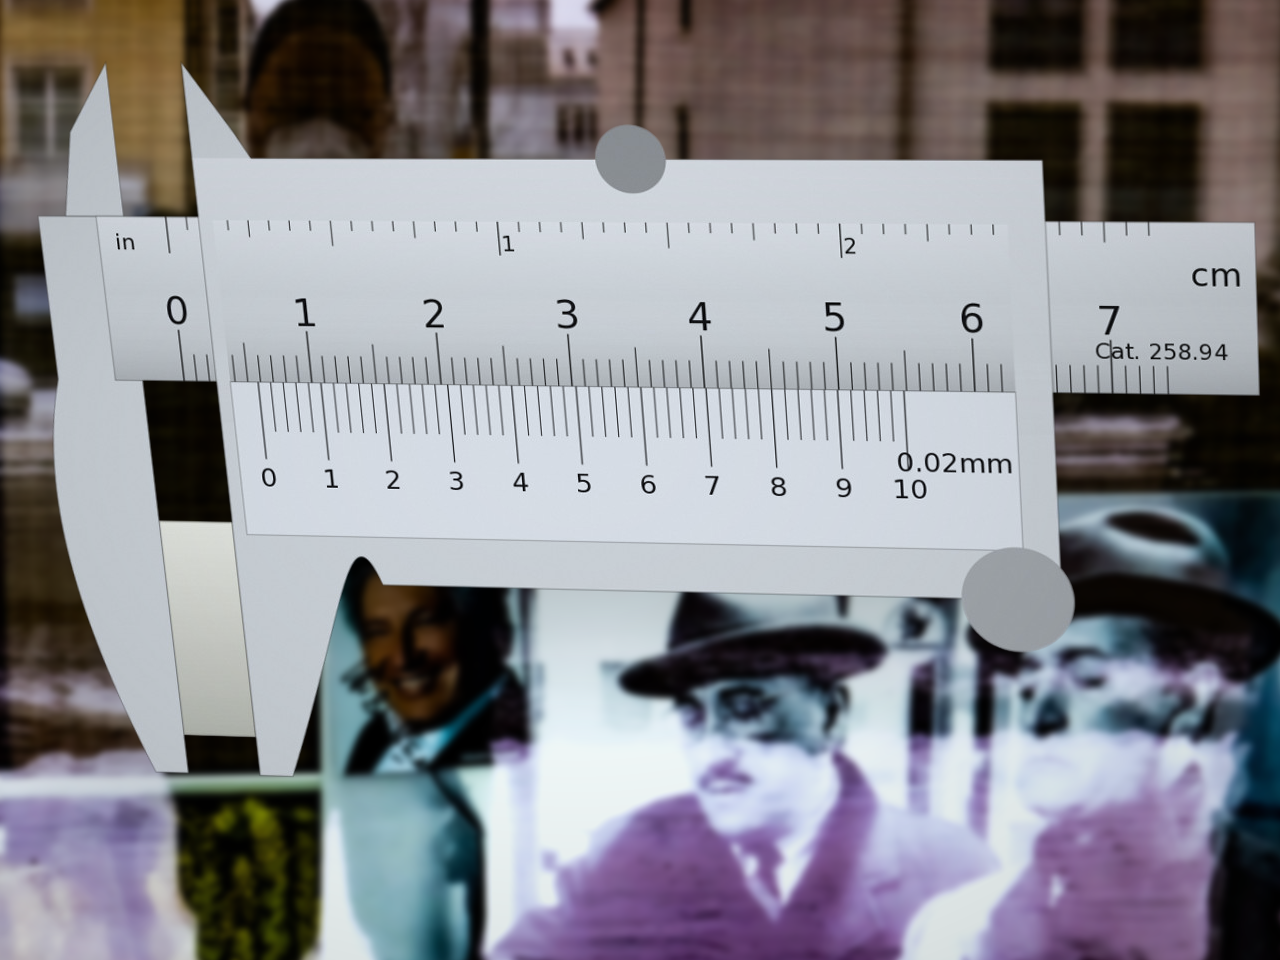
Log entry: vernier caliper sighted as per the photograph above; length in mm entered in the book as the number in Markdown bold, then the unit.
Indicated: **5.8** mm
